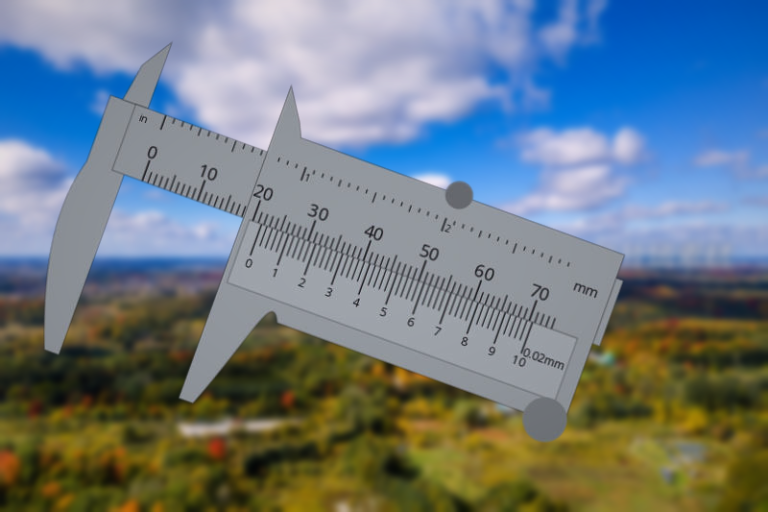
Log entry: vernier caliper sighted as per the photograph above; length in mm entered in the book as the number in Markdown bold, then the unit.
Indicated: **21.6** mm
